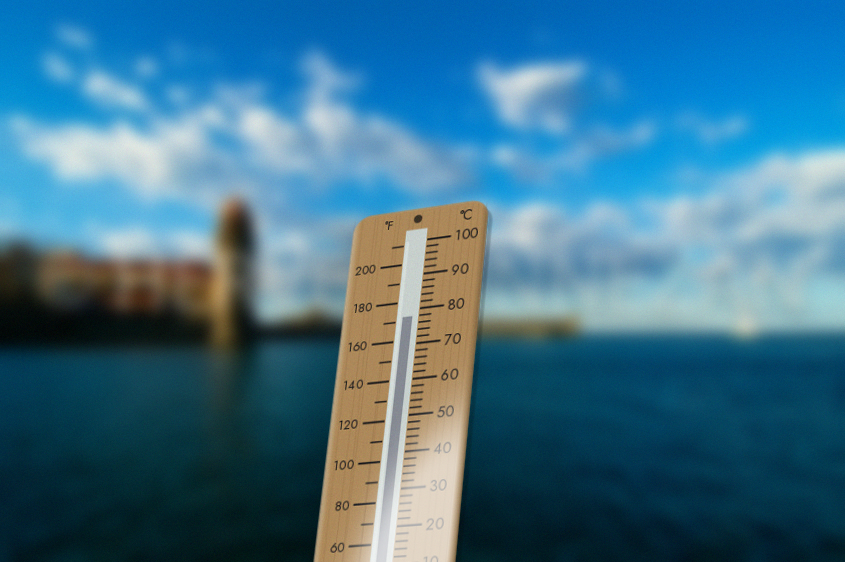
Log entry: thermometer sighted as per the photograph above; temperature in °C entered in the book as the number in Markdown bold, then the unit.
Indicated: **78** °C
